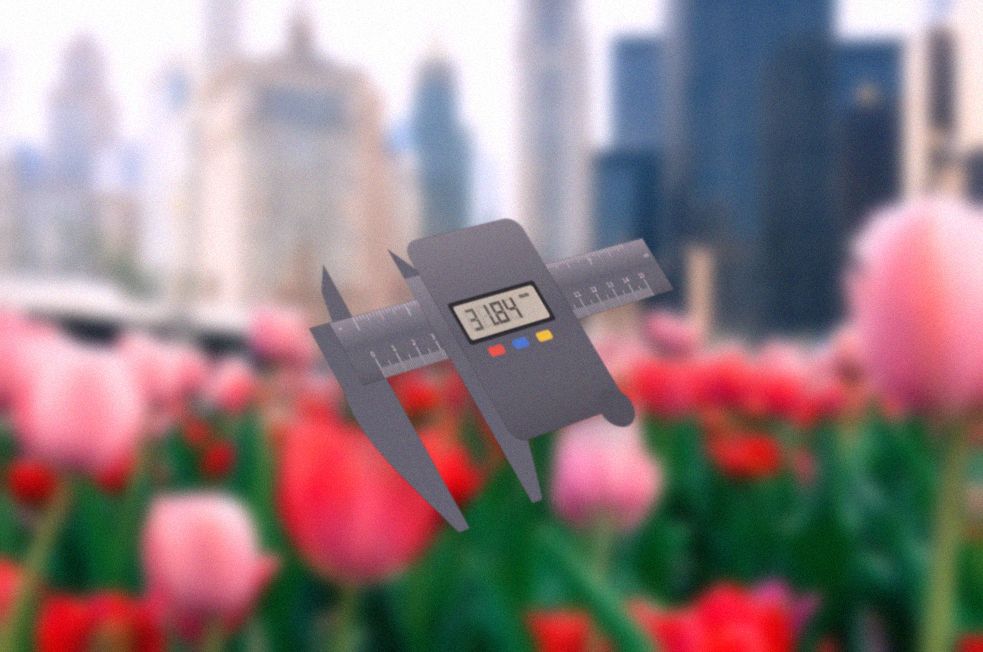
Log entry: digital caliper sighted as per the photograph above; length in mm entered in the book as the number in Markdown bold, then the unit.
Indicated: **31.84** mm
